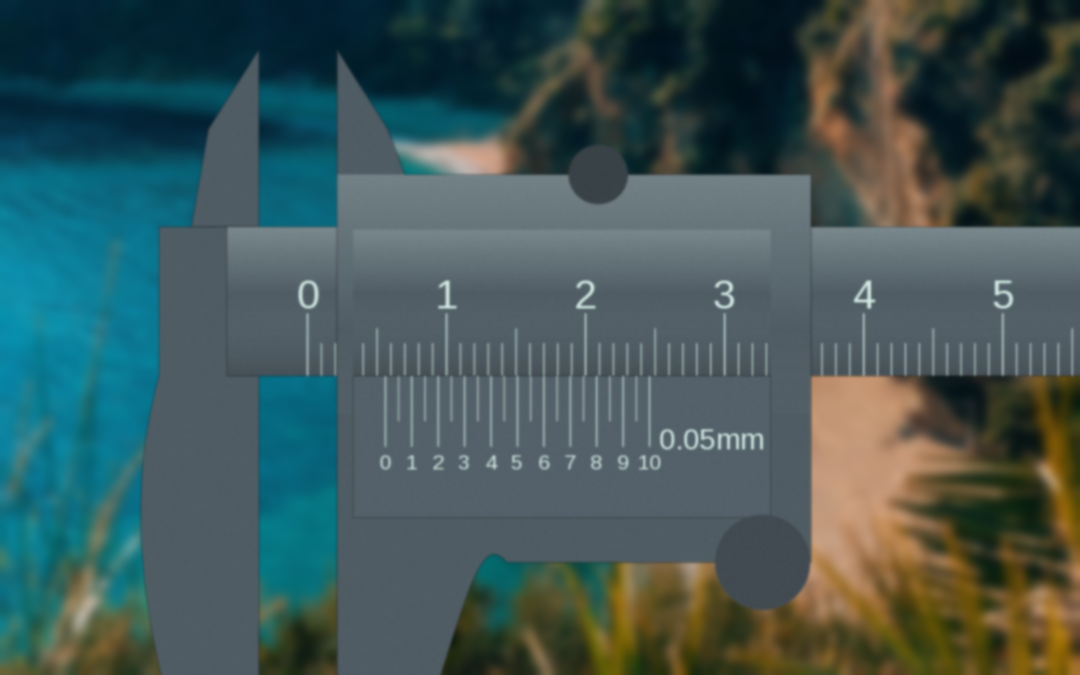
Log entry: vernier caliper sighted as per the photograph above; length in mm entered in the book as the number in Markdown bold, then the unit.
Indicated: **5.6** mm
